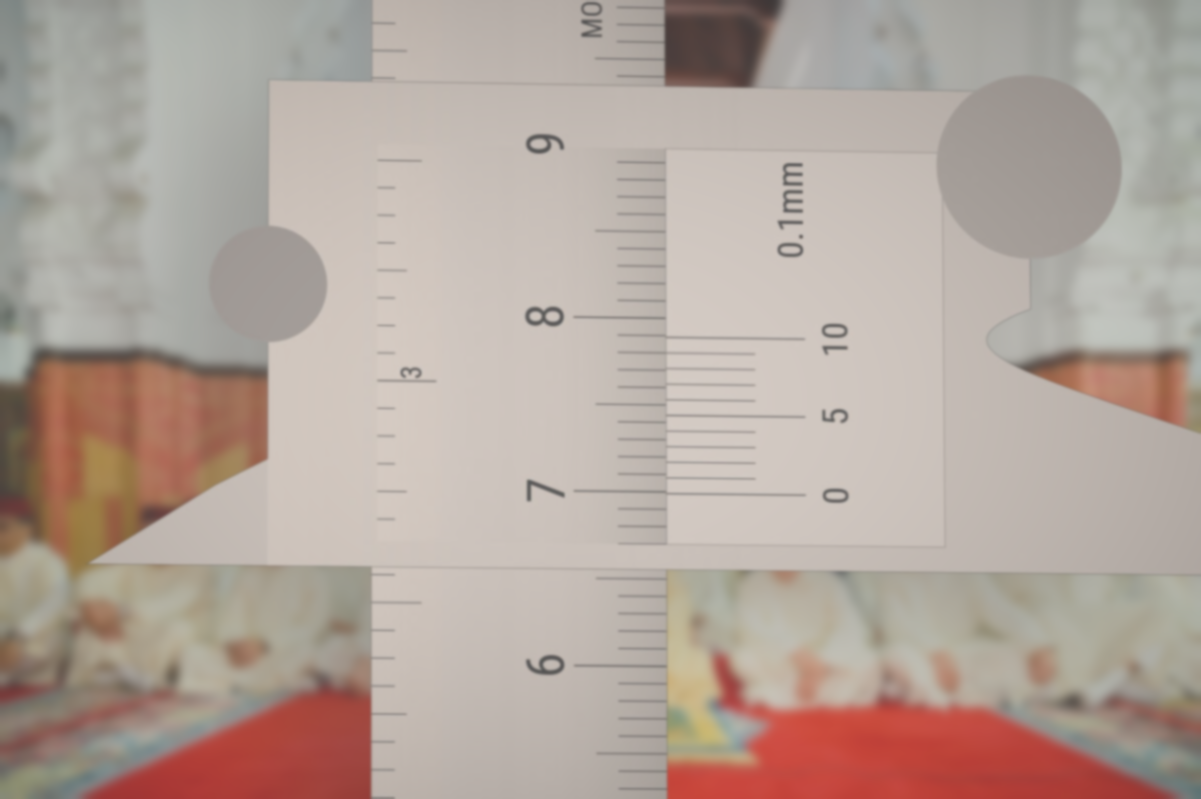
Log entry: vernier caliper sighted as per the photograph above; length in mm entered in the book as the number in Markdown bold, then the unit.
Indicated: **69.9** mm
